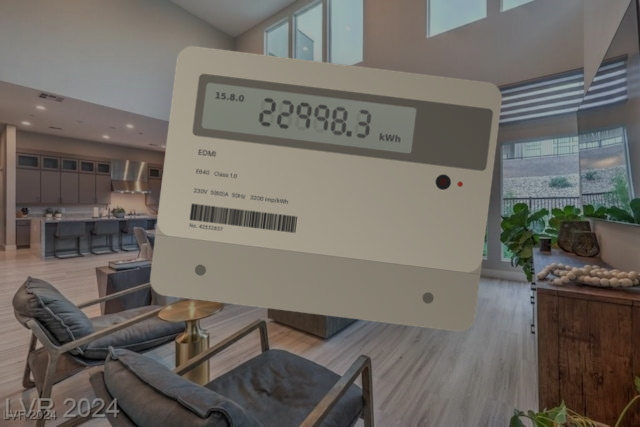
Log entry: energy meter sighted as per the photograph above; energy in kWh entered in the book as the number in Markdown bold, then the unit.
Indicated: **22998.3** kWh
